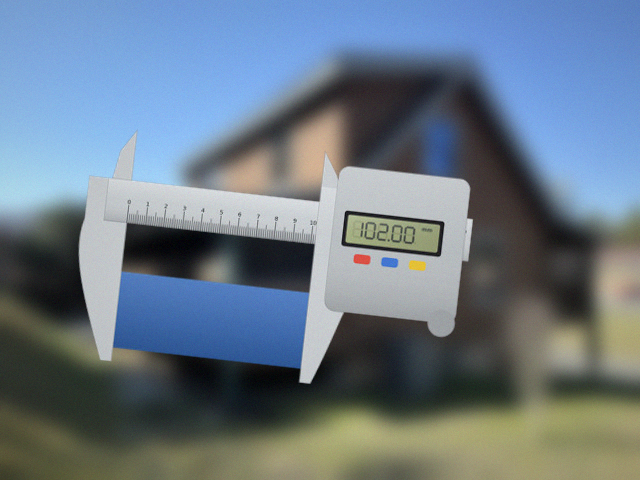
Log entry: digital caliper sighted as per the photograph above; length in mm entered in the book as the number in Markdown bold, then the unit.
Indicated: **102.00** mm
